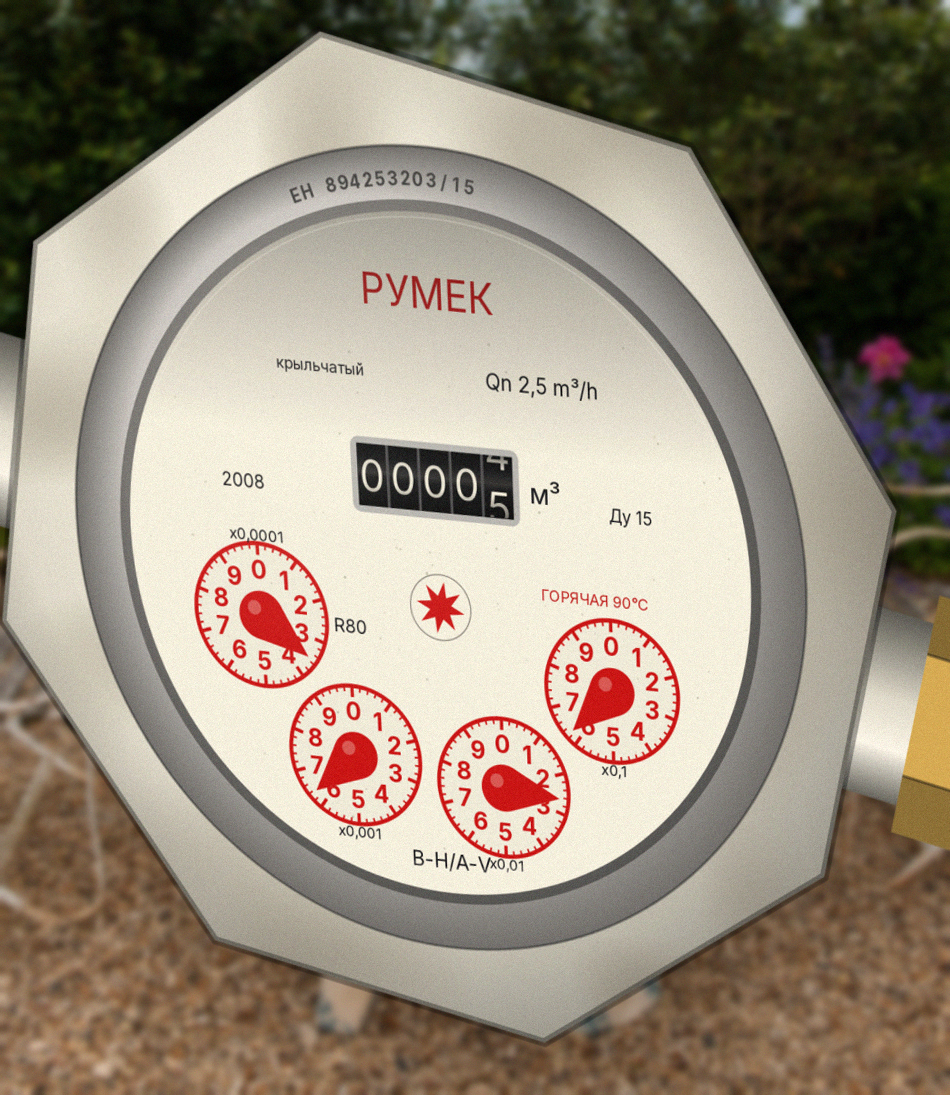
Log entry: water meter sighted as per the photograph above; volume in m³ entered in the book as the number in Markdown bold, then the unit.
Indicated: **4.6263** m³
